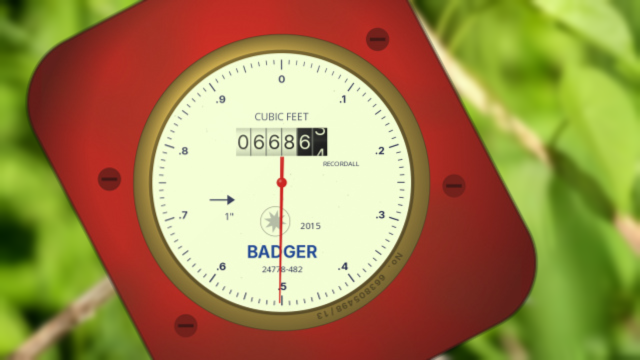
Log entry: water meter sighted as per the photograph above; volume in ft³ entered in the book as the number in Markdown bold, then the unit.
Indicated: **66863.50** ft³
